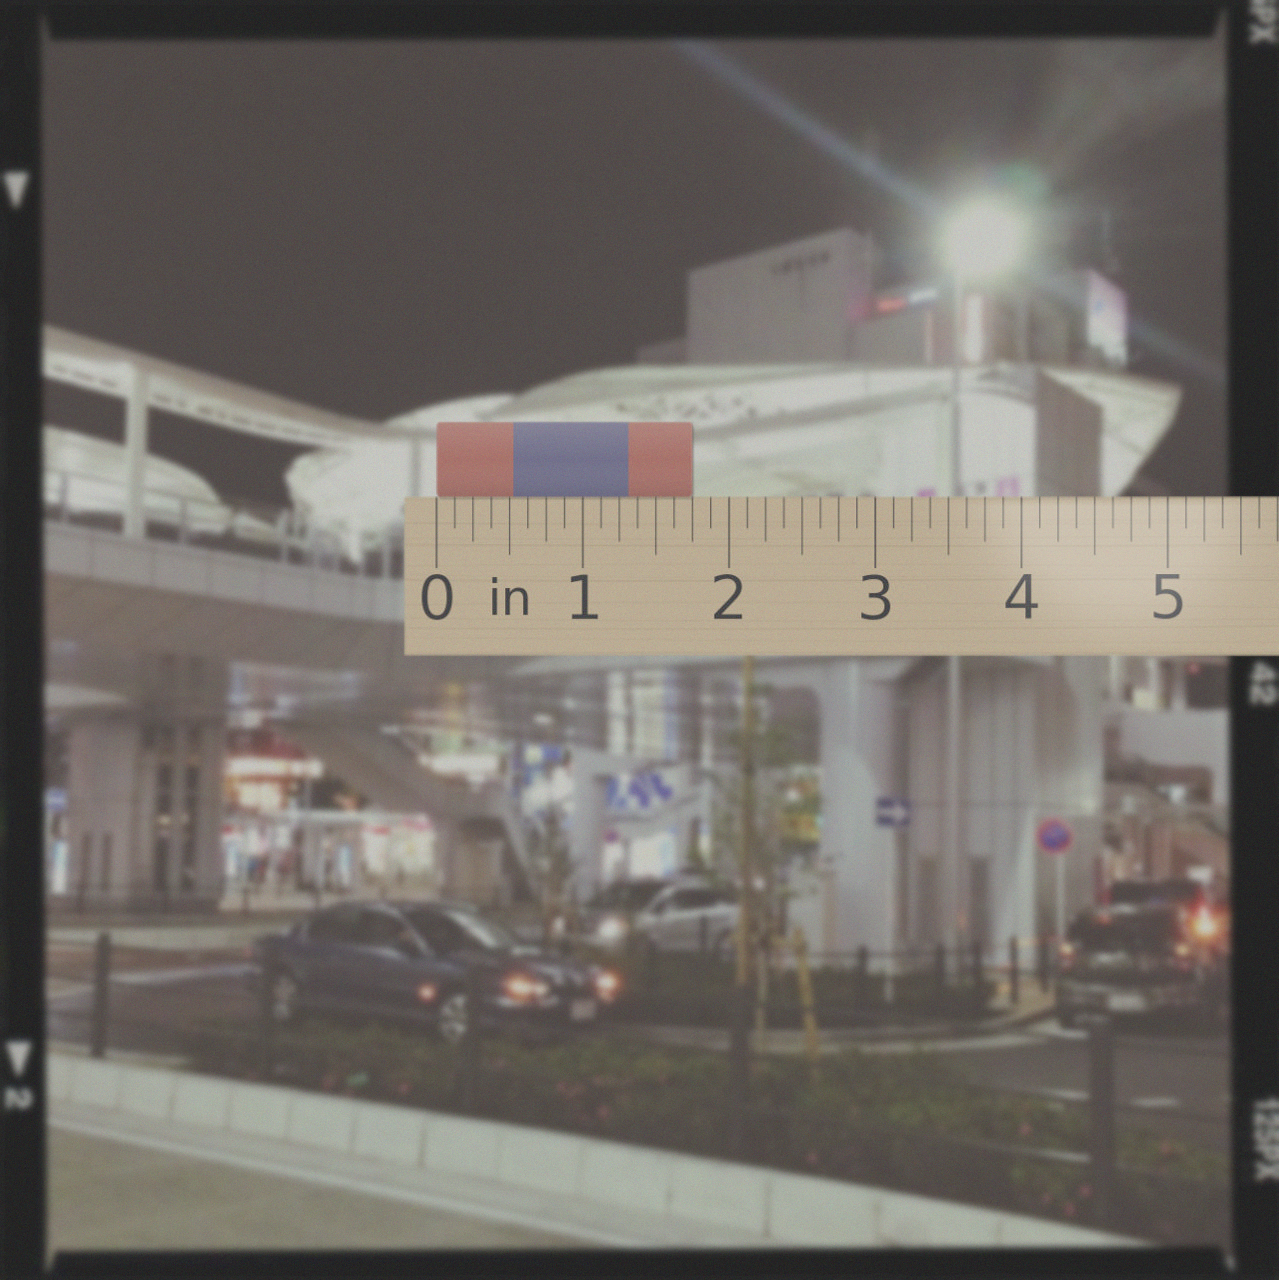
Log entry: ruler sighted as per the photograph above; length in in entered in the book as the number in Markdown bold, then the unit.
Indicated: **1.75** in
